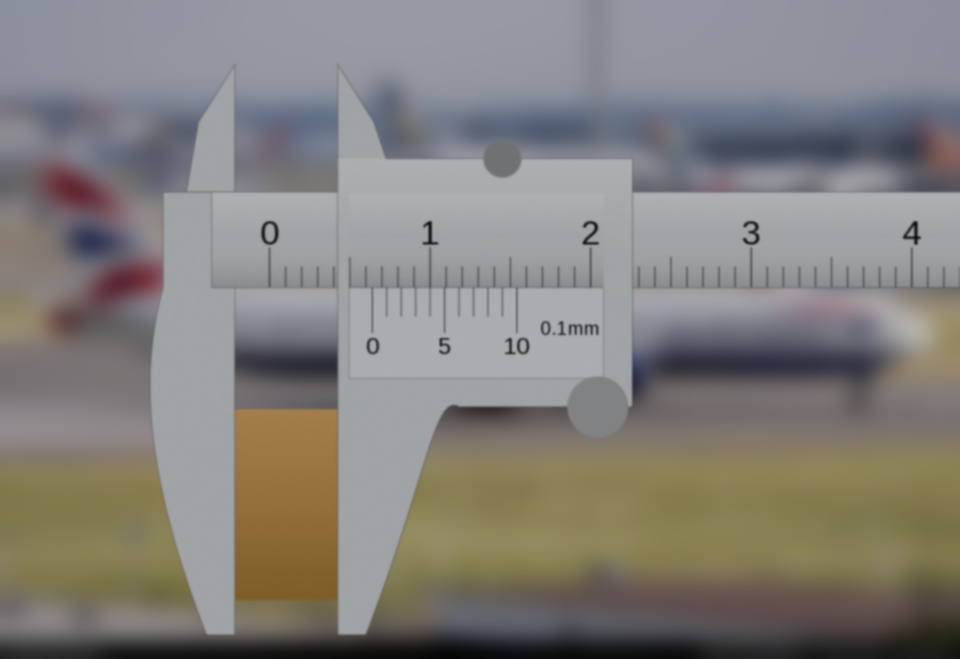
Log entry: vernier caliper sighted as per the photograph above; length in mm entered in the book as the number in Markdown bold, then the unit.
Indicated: **6.4** mm
